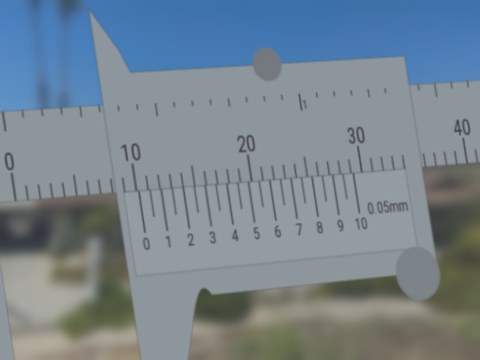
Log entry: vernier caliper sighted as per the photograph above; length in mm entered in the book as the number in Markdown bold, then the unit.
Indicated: **10.2** mm
